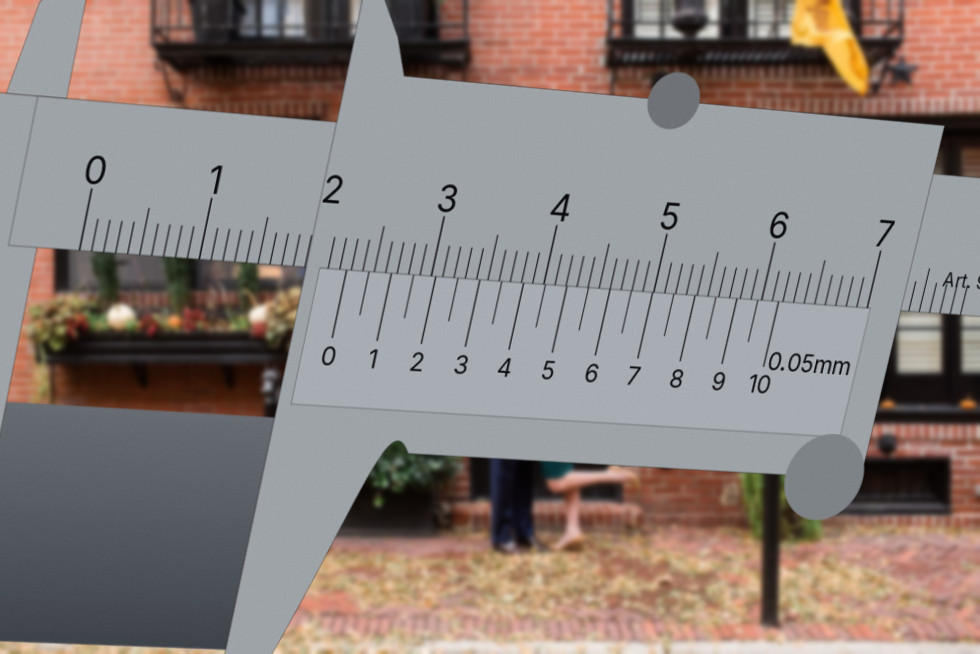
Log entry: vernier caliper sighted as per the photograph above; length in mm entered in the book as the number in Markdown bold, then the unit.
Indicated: **22.6** mm
